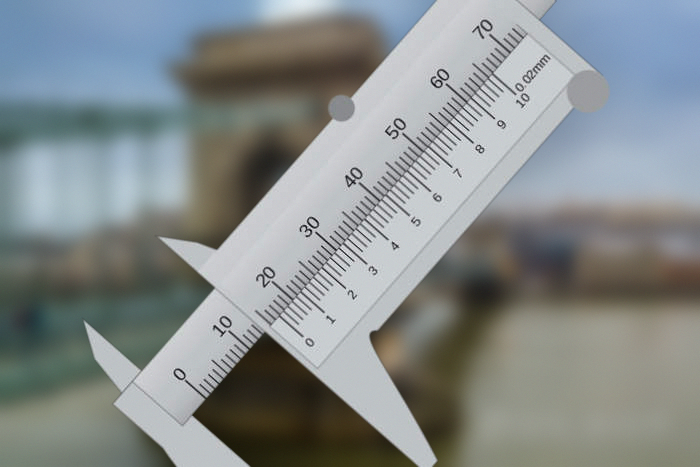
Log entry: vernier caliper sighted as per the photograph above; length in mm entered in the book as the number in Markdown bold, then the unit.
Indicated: **16.8** mm
